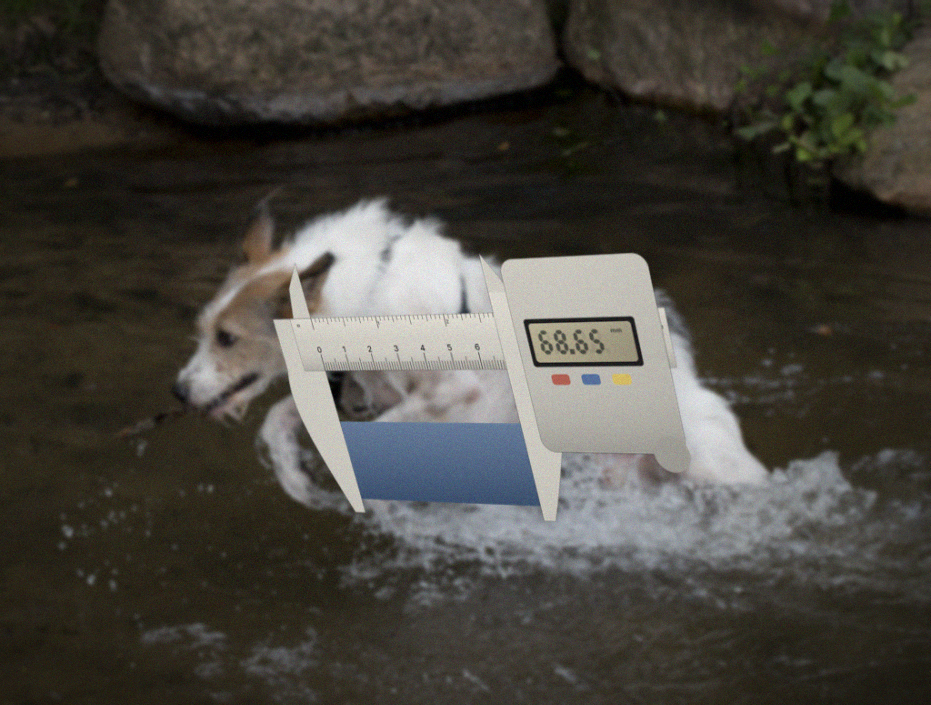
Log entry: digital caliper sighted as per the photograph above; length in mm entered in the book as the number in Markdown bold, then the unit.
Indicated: **68.65** mm
